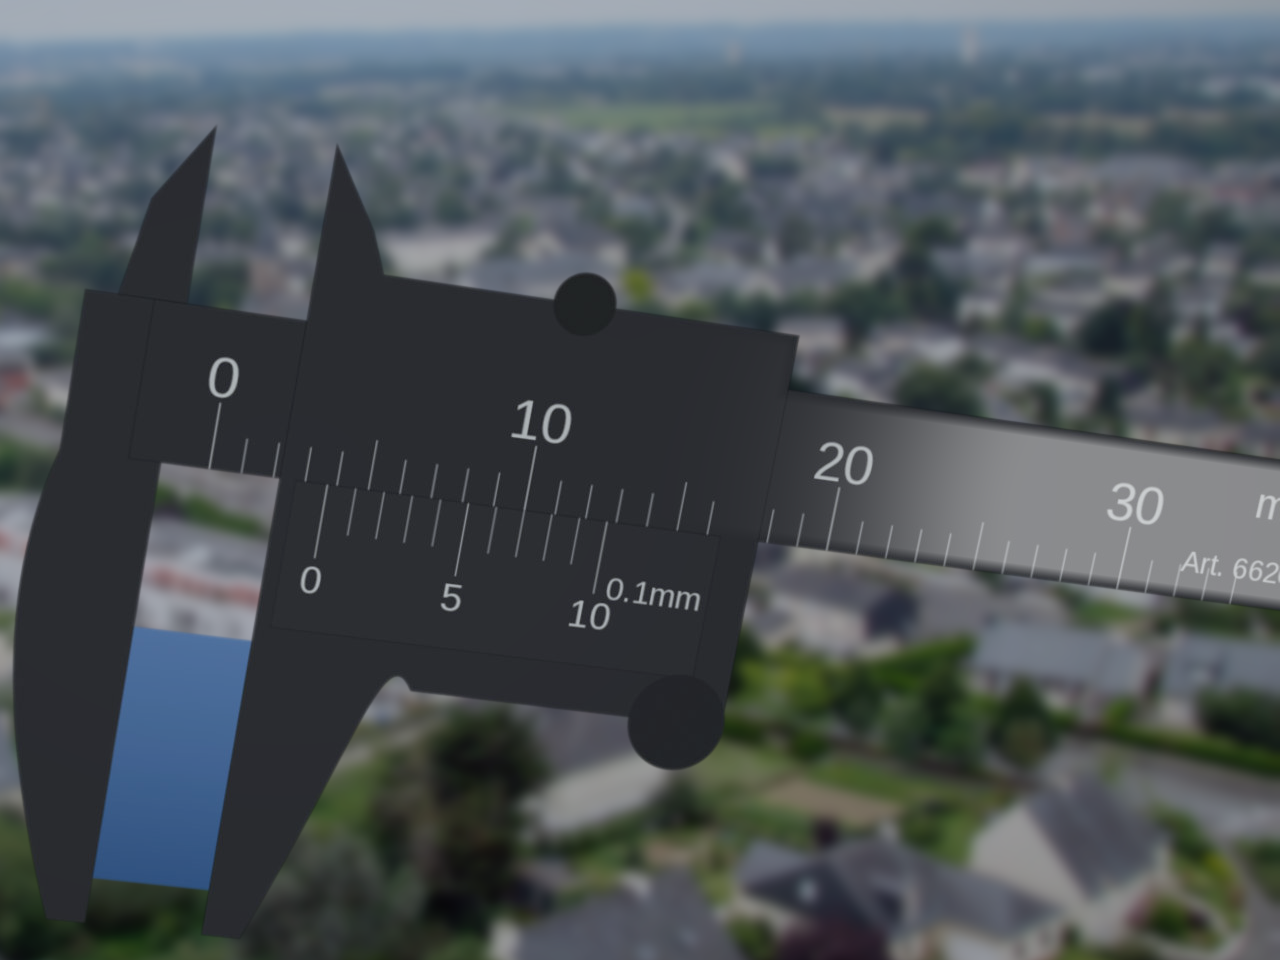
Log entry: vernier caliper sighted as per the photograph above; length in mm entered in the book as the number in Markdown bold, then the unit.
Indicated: **3.7** mm
